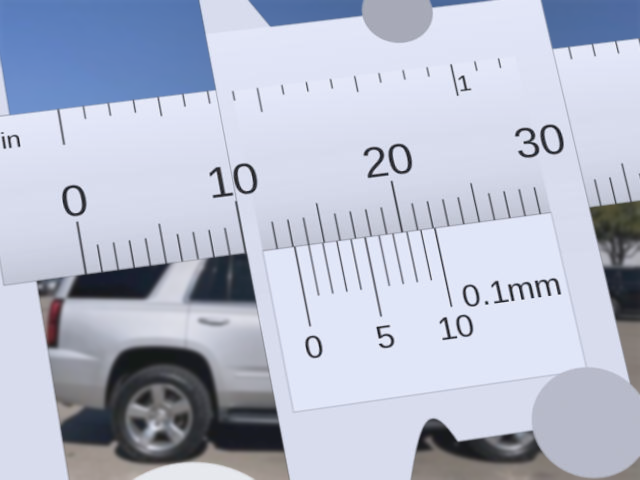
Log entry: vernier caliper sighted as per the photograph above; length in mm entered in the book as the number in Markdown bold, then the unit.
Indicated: **13.1** mm
